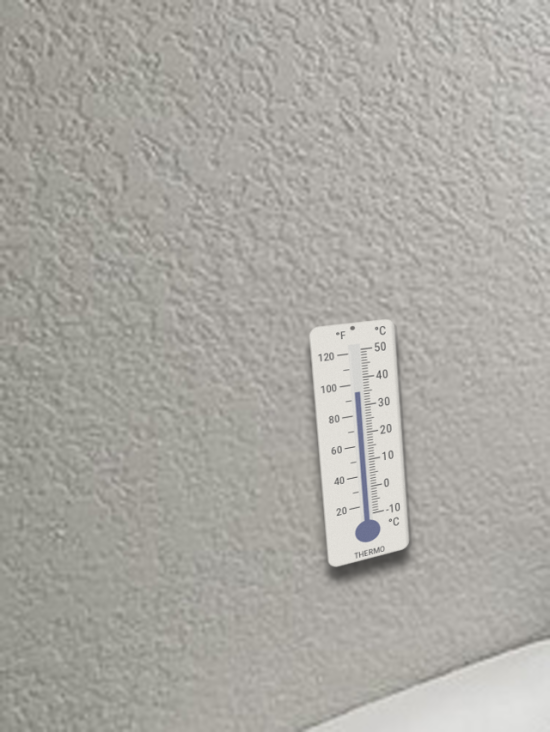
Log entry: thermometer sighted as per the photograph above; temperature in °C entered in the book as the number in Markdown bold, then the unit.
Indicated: **35** °C
